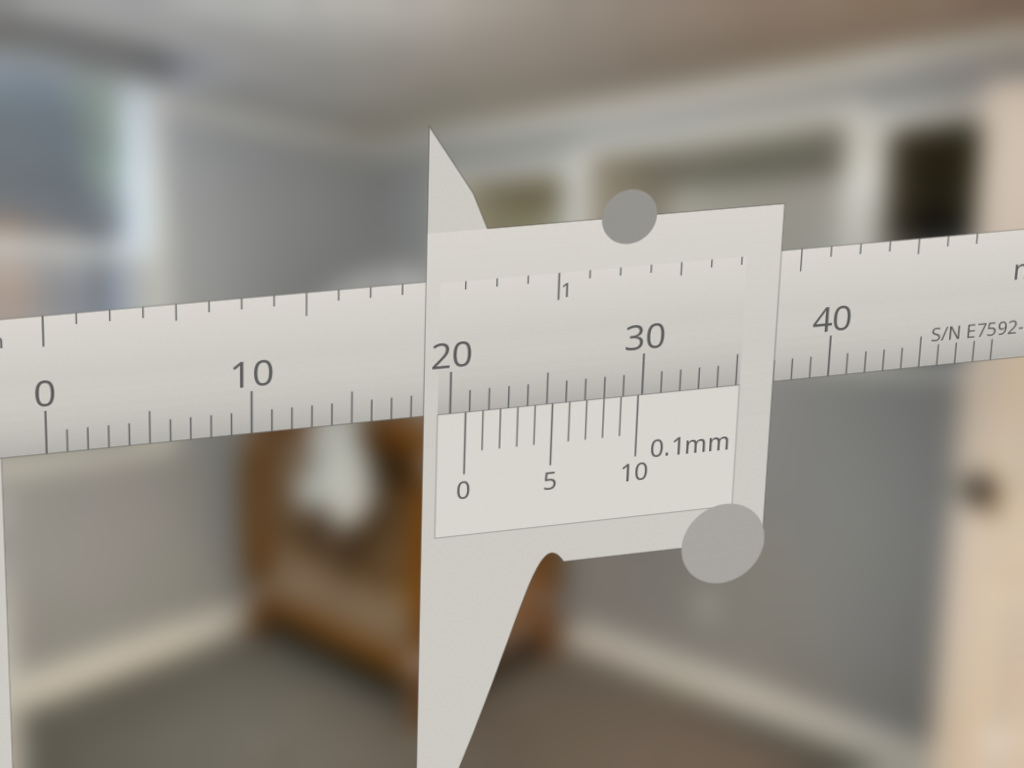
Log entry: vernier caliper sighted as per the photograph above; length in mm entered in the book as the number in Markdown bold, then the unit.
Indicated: **20.8** mm
